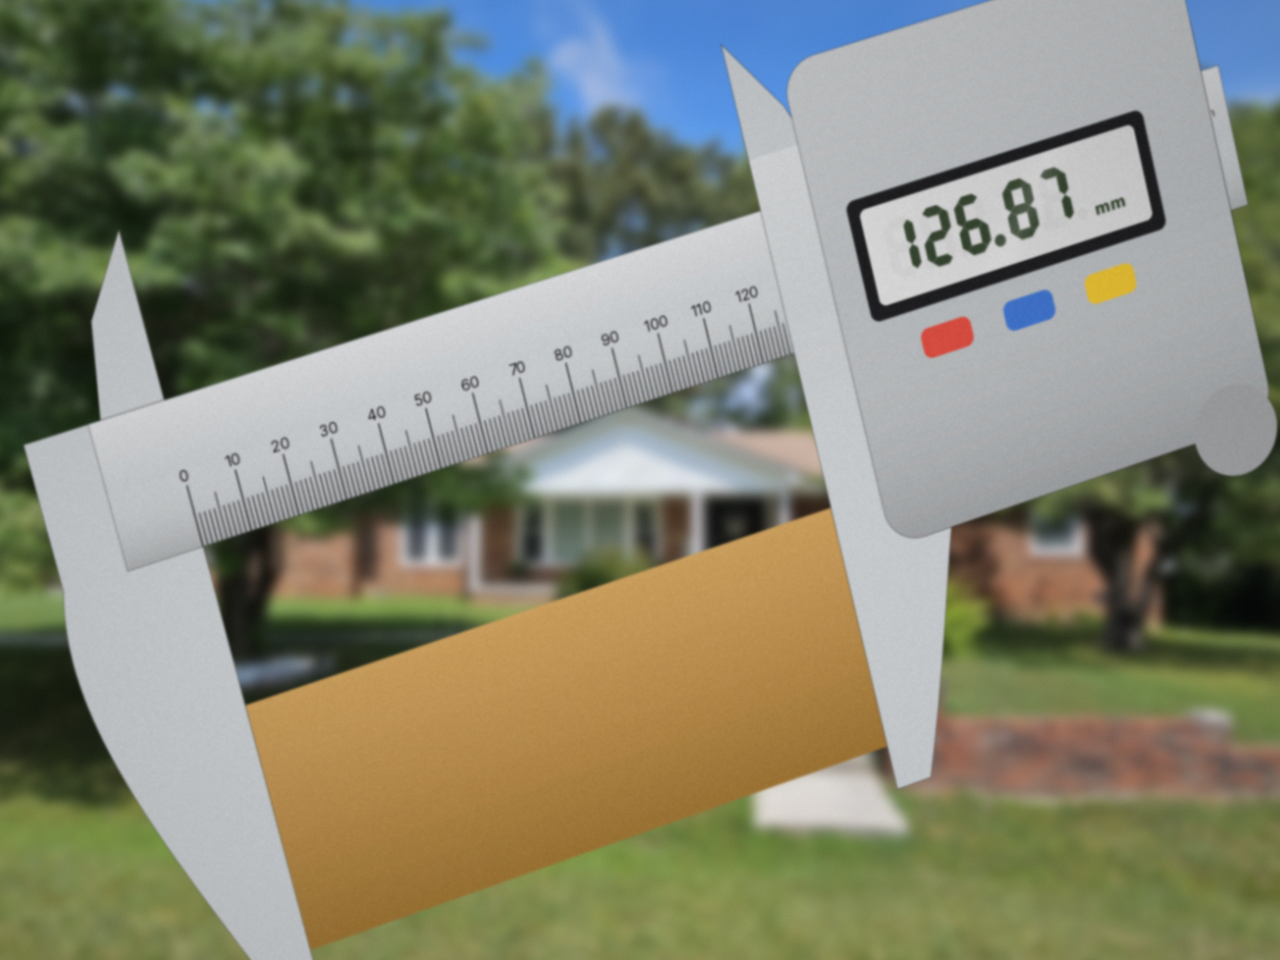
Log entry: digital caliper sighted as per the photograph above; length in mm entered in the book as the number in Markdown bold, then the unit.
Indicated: **126.87** mm
